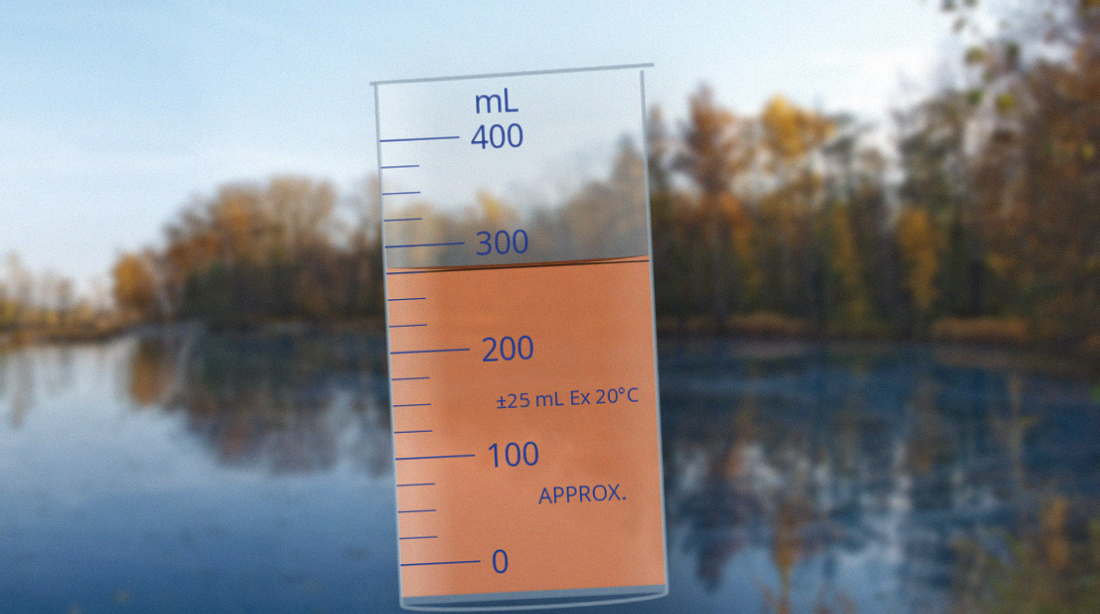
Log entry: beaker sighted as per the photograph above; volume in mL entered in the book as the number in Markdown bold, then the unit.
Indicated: **275** mL
